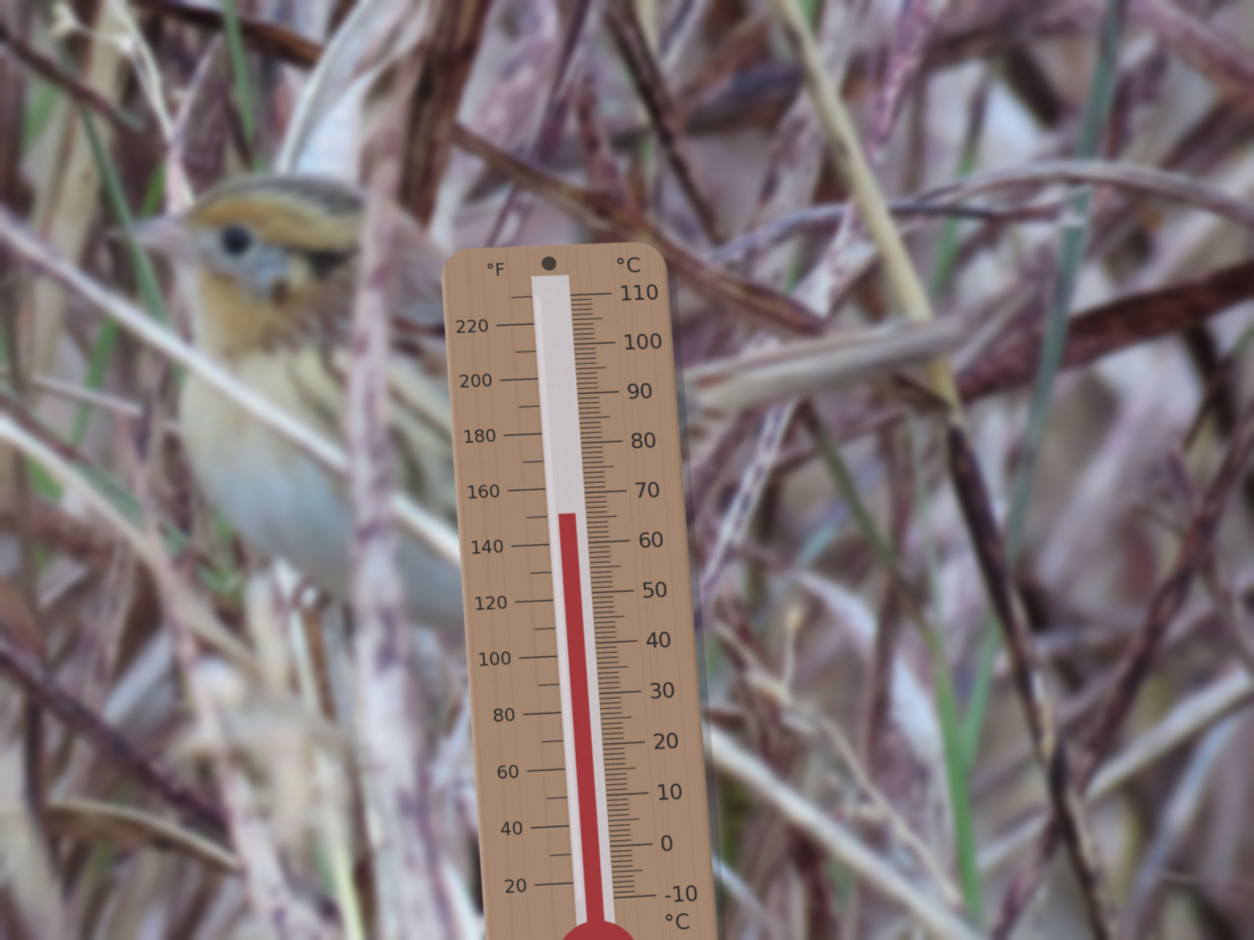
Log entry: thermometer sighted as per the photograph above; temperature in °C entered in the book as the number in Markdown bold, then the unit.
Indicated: **66** °C
